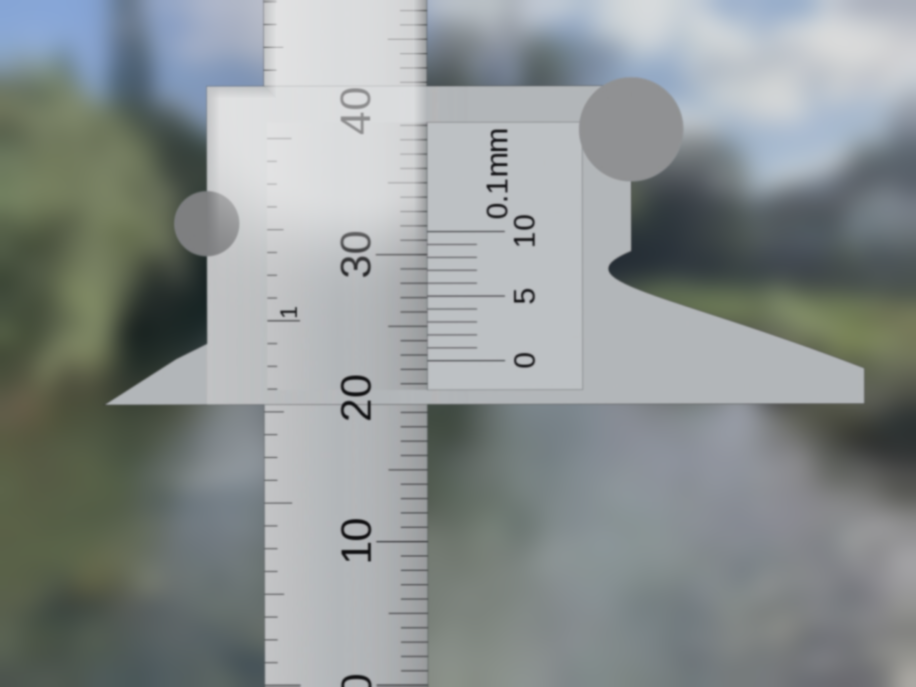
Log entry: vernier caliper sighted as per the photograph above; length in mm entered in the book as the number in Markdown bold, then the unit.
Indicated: **22.6** mm
